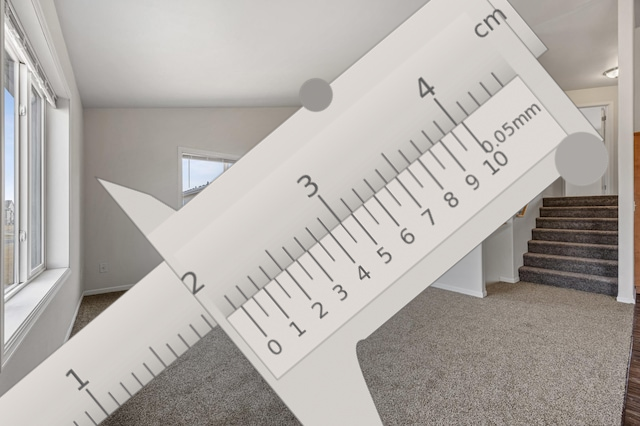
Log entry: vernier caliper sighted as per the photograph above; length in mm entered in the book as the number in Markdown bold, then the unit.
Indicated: **21.4** mm
